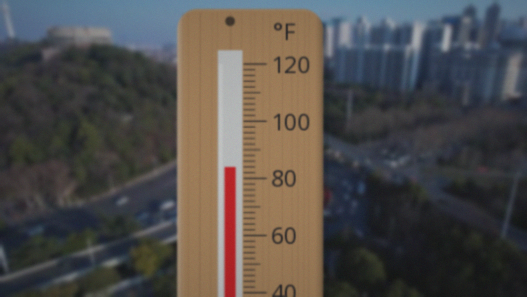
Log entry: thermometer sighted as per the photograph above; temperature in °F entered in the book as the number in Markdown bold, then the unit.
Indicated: **84** °F
